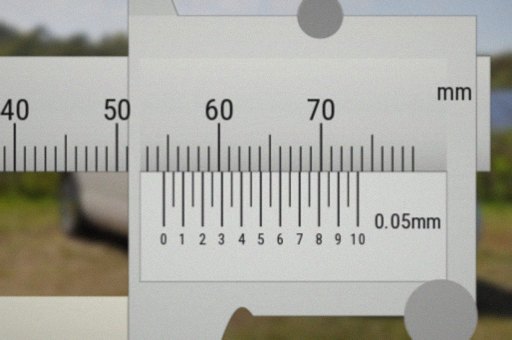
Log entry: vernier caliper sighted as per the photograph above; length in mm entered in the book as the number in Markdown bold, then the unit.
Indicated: **54.6** mm
